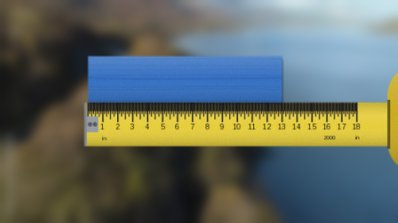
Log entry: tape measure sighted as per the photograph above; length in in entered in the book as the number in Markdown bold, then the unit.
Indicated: **13** in
